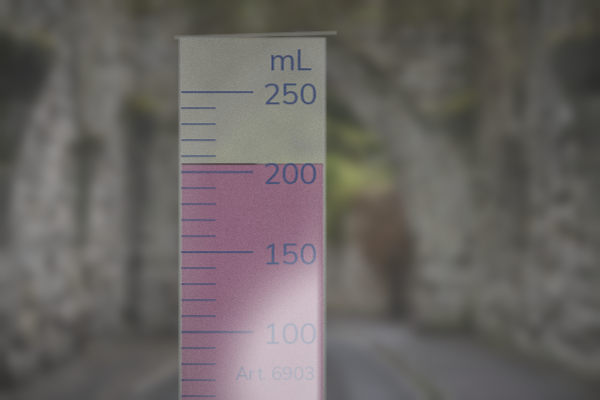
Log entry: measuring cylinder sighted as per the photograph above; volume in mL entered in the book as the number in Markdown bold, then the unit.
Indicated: **205** mL
